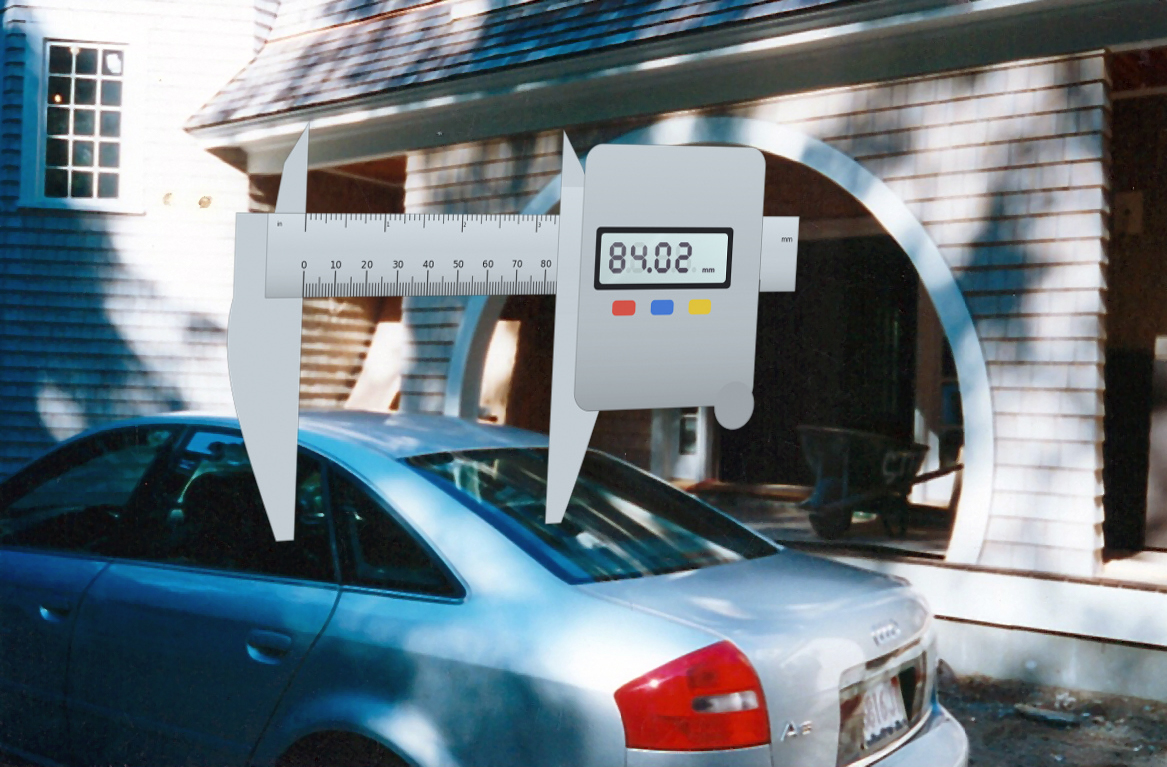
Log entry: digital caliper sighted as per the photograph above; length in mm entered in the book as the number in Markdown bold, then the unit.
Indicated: **84.02** mm
